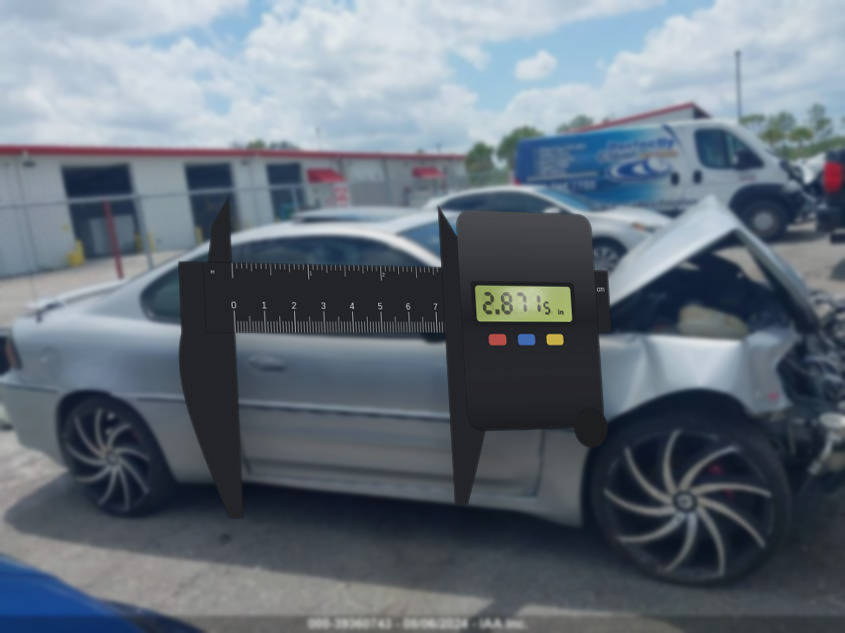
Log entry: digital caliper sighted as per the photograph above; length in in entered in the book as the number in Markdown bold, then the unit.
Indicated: **2.8715** in
